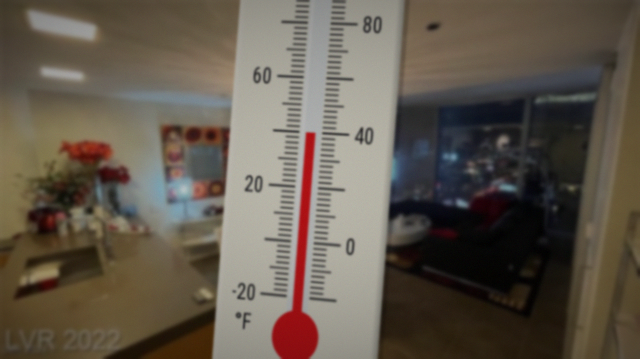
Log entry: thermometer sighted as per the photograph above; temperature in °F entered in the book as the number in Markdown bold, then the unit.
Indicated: **40** °F
